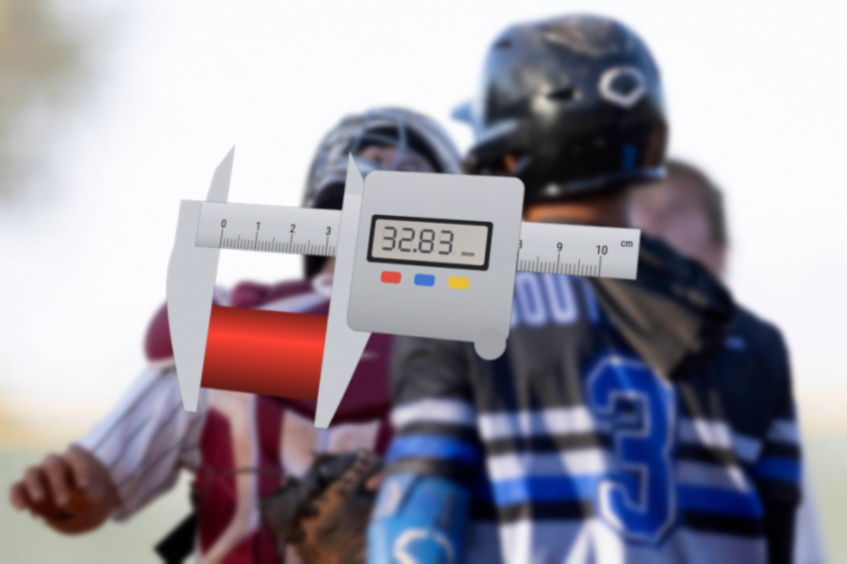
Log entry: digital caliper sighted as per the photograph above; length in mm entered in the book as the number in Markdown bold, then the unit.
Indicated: **32.83** mm
